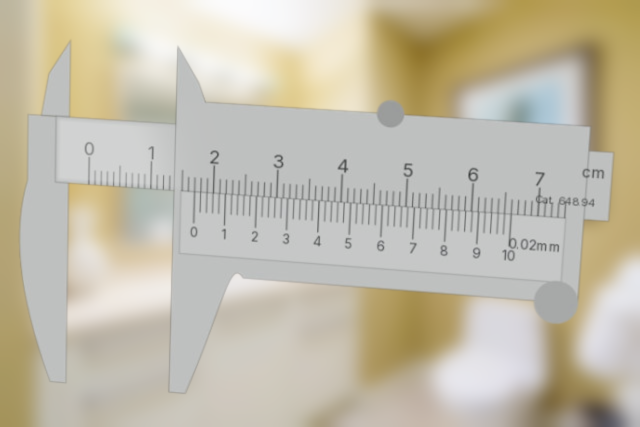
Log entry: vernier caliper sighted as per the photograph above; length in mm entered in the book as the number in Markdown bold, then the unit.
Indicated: **17.0** mm
